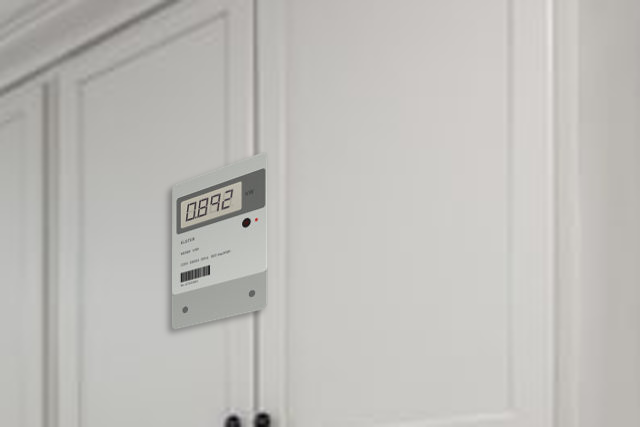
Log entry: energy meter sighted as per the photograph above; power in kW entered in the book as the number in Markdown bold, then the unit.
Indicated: **0.892** kW
